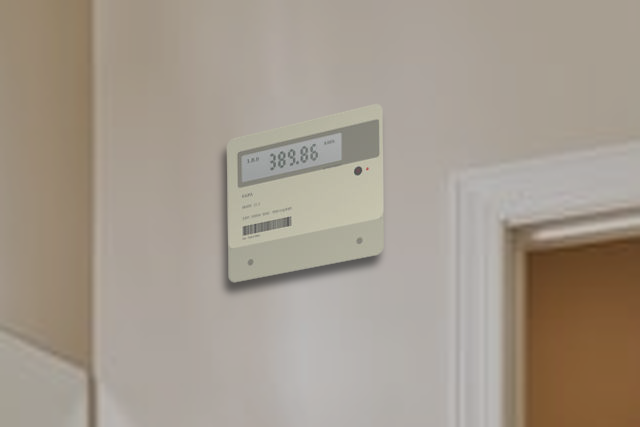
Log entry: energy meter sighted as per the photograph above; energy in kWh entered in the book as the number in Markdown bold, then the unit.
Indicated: **389.86** kWh
